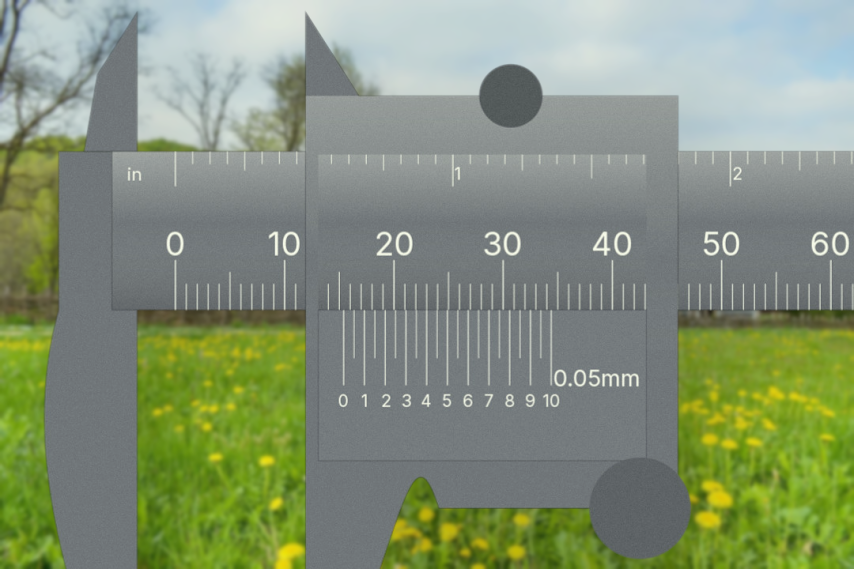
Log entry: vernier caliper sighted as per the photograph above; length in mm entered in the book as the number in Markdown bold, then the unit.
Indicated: **15.4** mm
